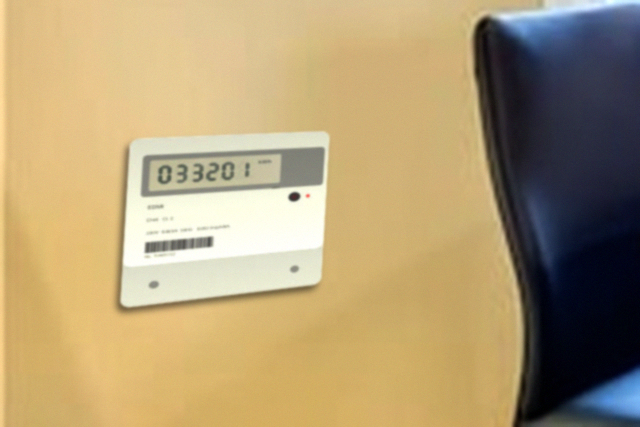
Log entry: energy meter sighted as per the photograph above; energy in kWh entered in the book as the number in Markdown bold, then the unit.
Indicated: **33201** kWh
